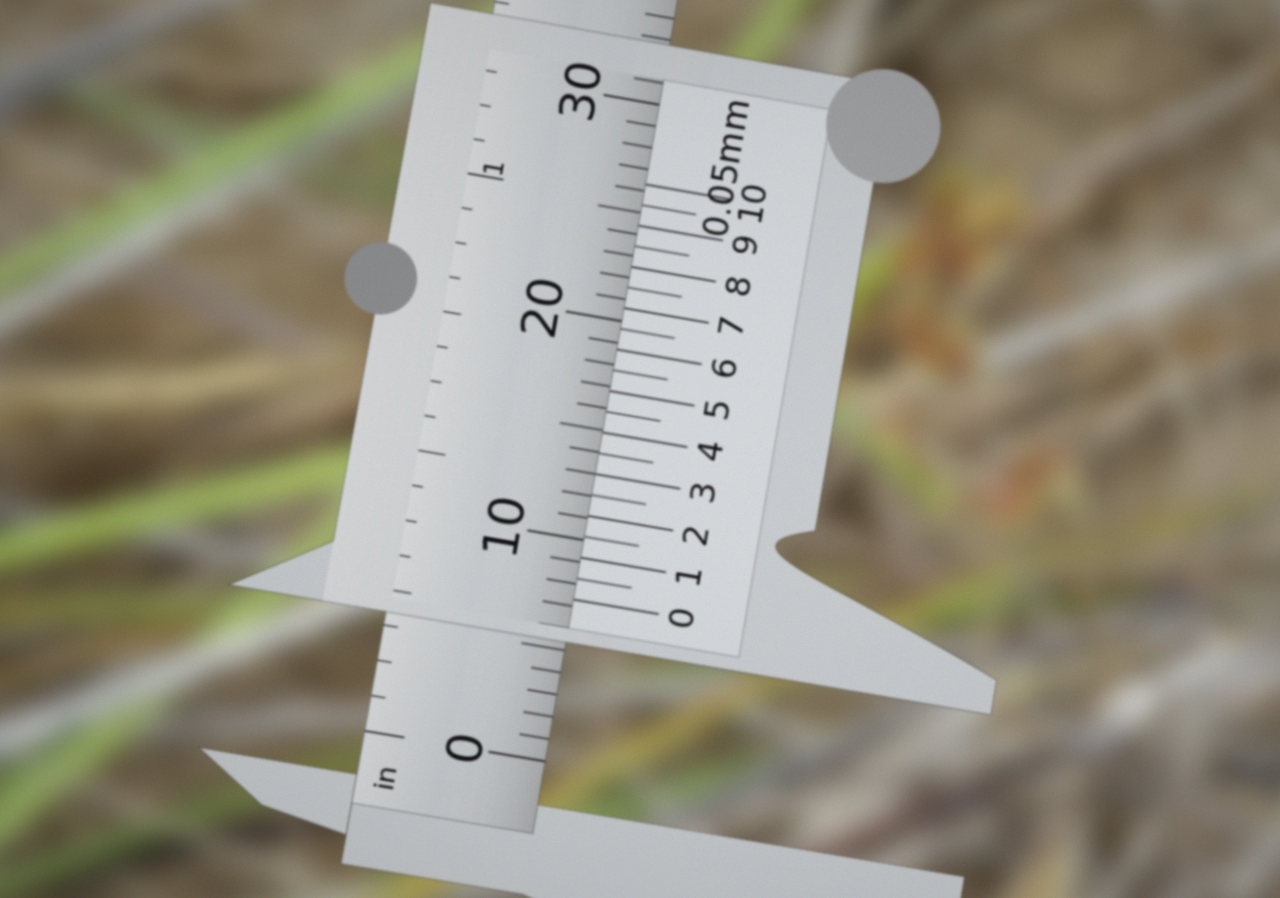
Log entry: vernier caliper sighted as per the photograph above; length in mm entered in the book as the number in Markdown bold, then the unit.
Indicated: **7.3** mm
